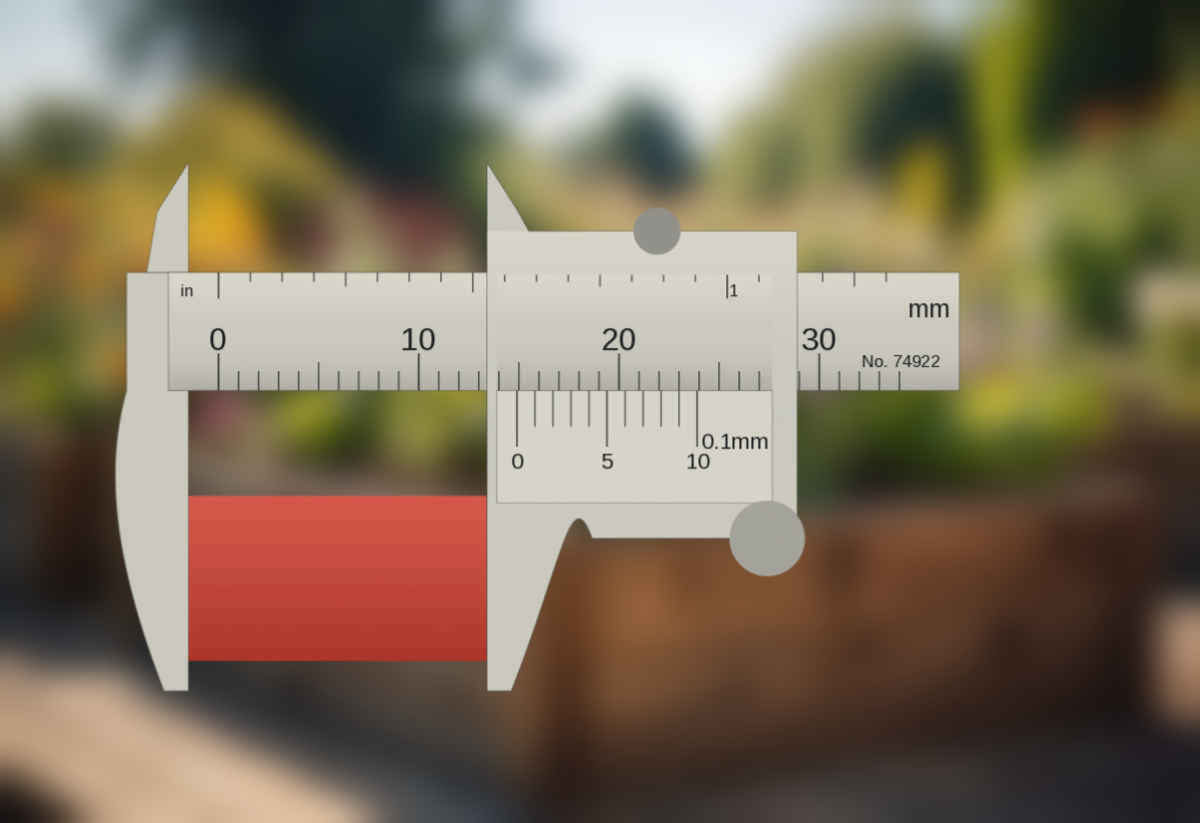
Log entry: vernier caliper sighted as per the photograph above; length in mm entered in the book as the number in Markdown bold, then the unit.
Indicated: **14.9** mm
